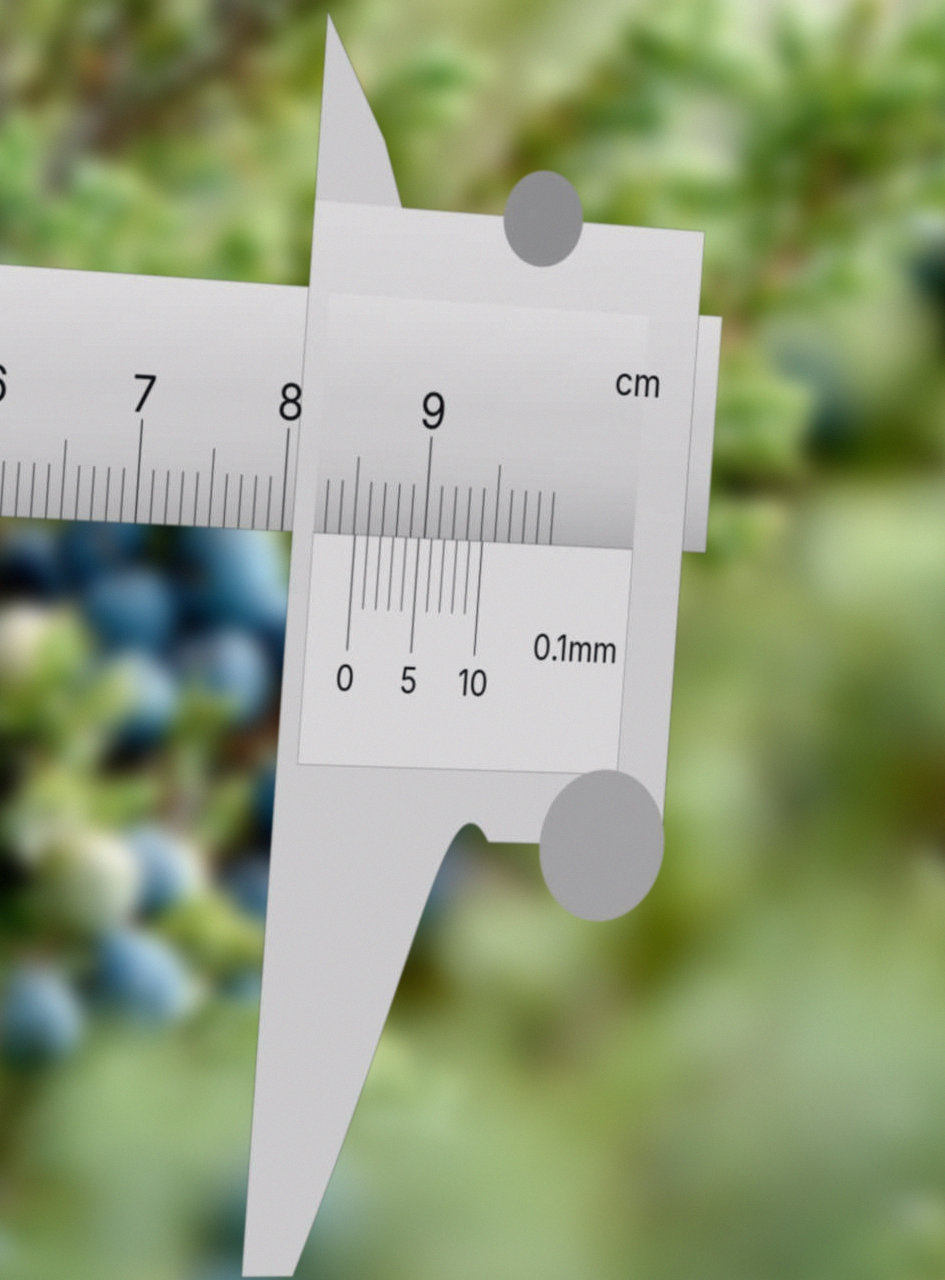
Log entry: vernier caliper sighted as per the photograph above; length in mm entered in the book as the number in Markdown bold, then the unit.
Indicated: **85.1** mm
